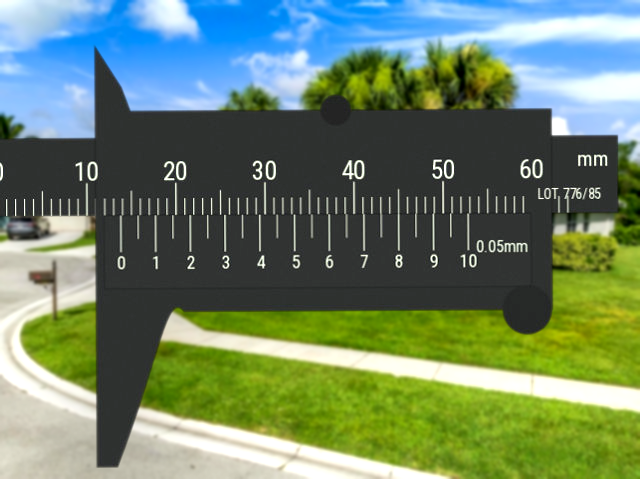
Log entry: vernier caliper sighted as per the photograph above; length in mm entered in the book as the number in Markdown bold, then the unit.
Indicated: **13.8** mm
